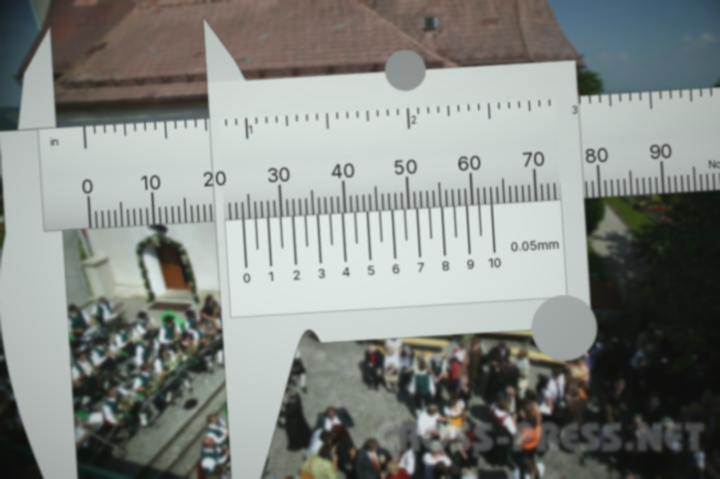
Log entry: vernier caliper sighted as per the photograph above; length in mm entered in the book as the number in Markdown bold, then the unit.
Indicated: **24.0** mm
